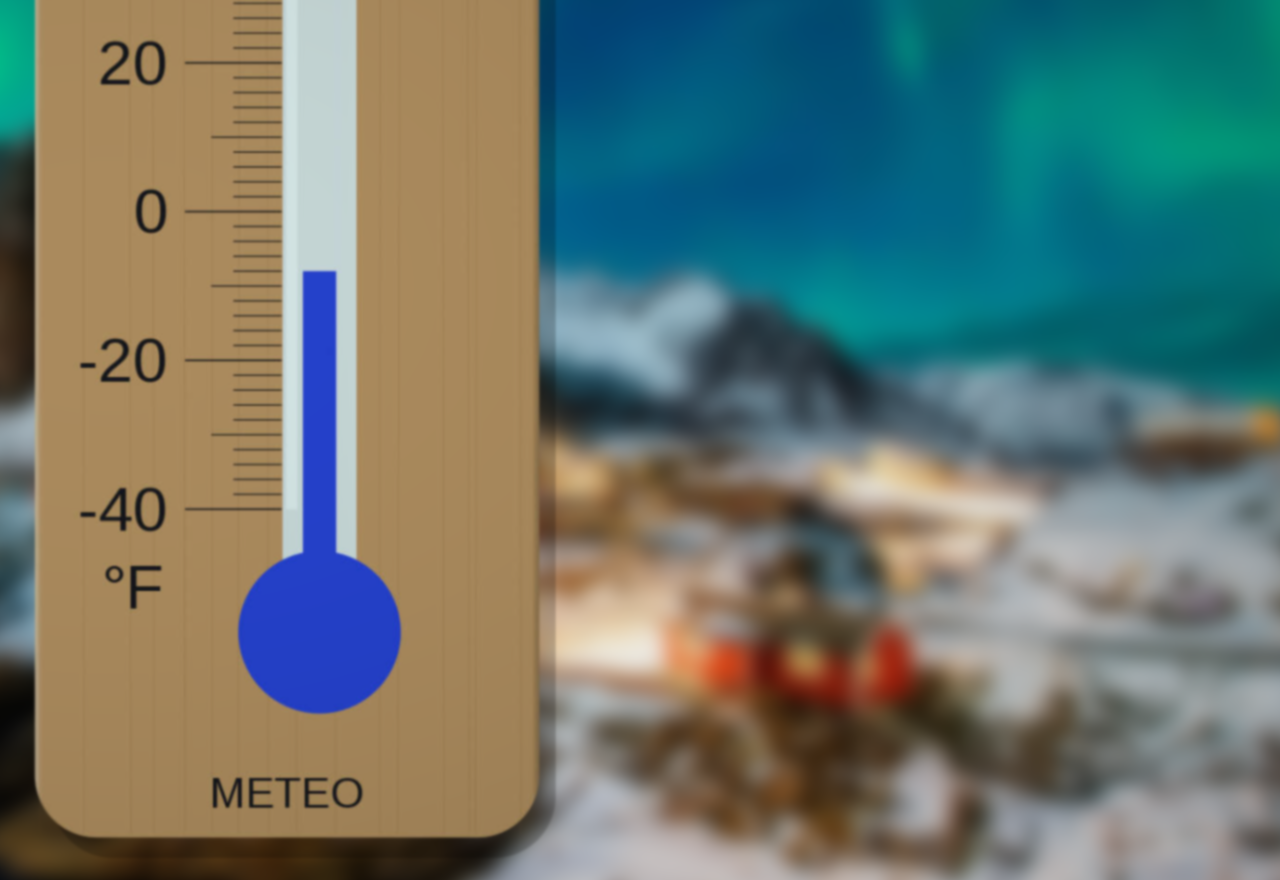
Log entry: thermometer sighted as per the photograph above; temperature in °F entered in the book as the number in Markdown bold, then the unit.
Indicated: **-8** °F
